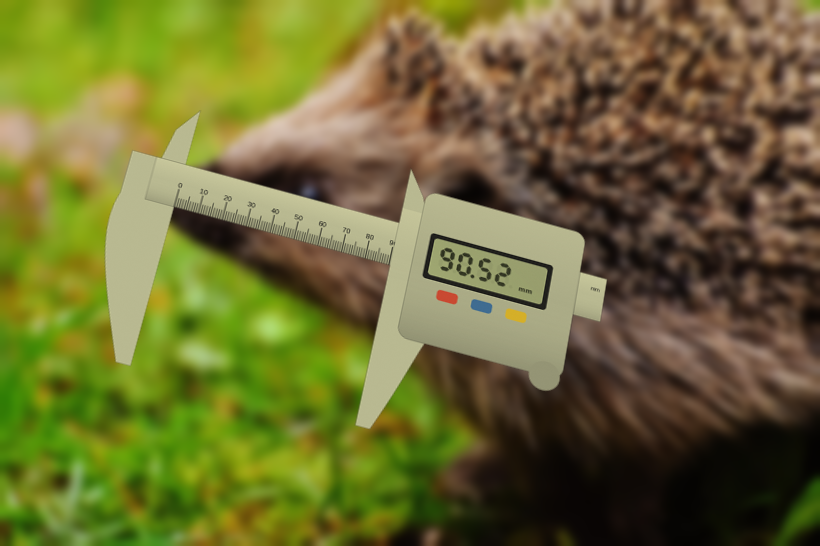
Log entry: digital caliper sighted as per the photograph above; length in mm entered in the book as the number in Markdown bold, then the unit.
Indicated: **90.52** mm
